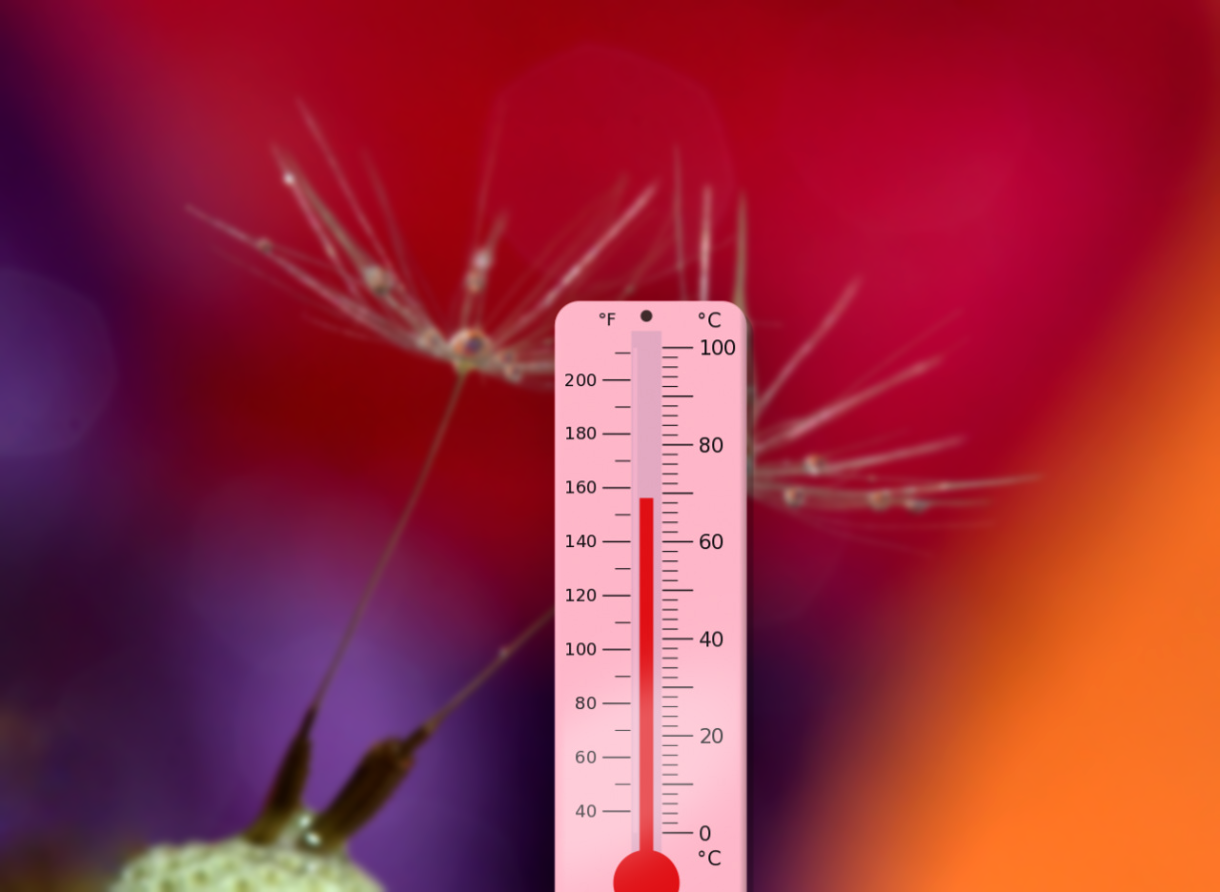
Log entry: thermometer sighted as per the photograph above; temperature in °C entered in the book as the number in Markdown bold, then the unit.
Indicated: **69** °C
